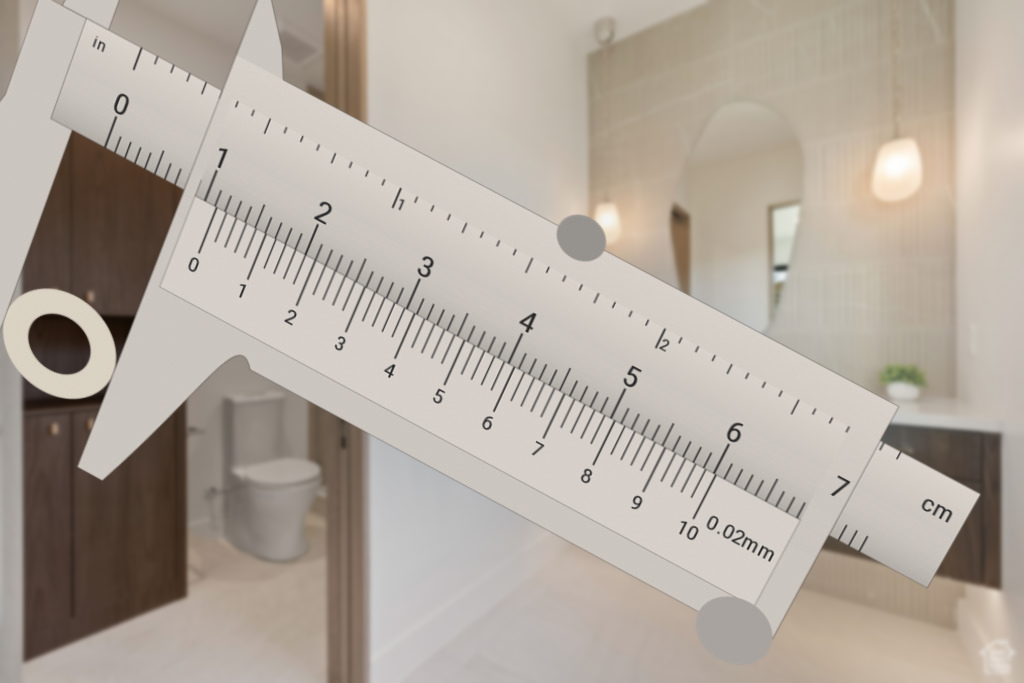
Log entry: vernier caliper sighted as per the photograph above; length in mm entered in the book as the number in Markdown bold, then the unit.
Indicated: **11.2** mm
